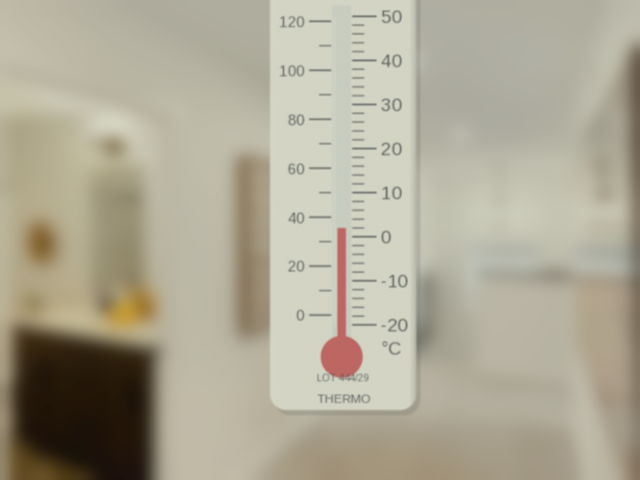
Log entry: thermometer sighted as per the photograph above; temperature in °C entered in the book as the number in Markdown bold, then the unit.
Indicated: **2** °C
